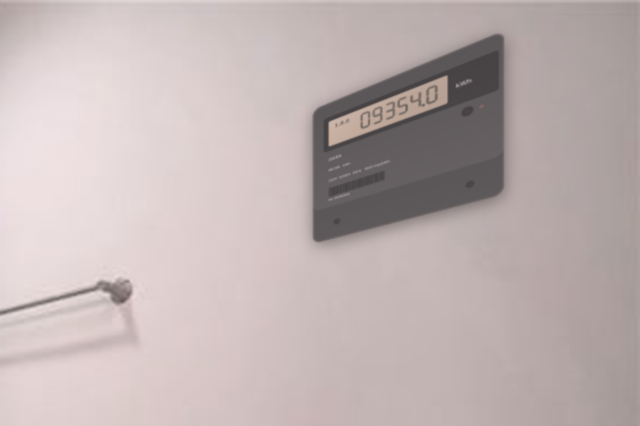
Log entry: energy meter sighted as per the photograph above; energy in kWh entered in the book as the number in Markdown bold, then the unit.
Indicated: **9354.0** kWh
